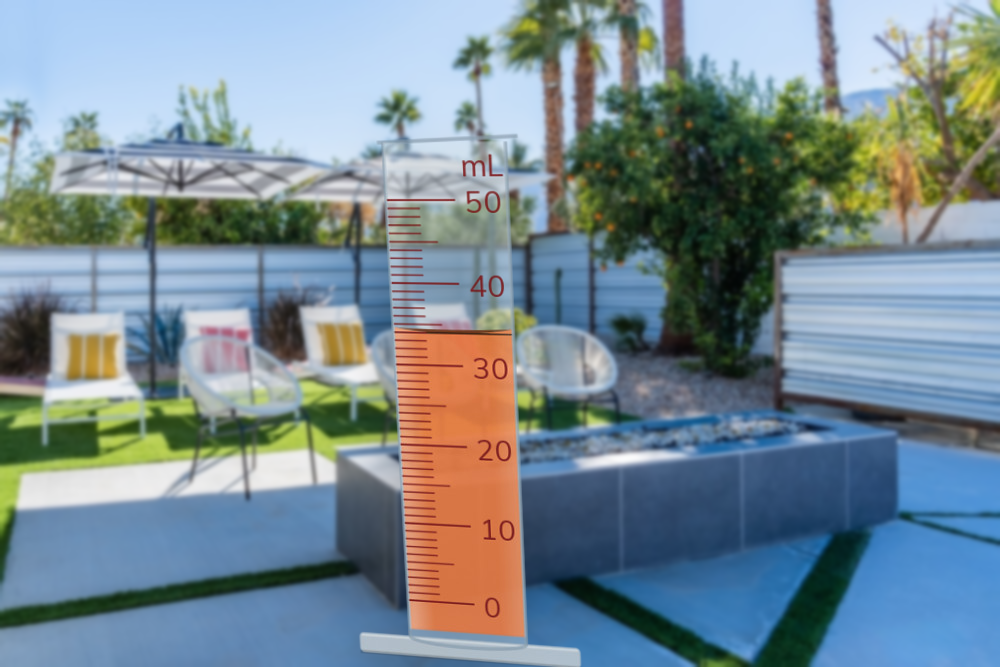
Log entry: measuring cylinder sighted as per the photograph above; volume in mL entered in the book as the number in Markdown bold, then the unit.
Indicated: **34** mL
